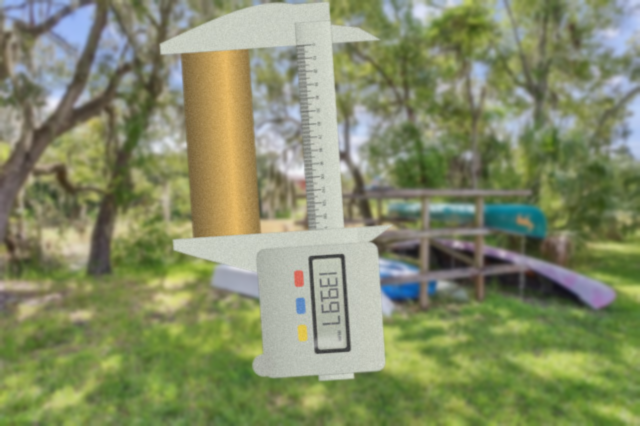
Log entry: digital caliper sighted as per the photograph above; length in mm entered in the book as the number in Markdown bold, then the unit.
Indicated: **139.97** mm
